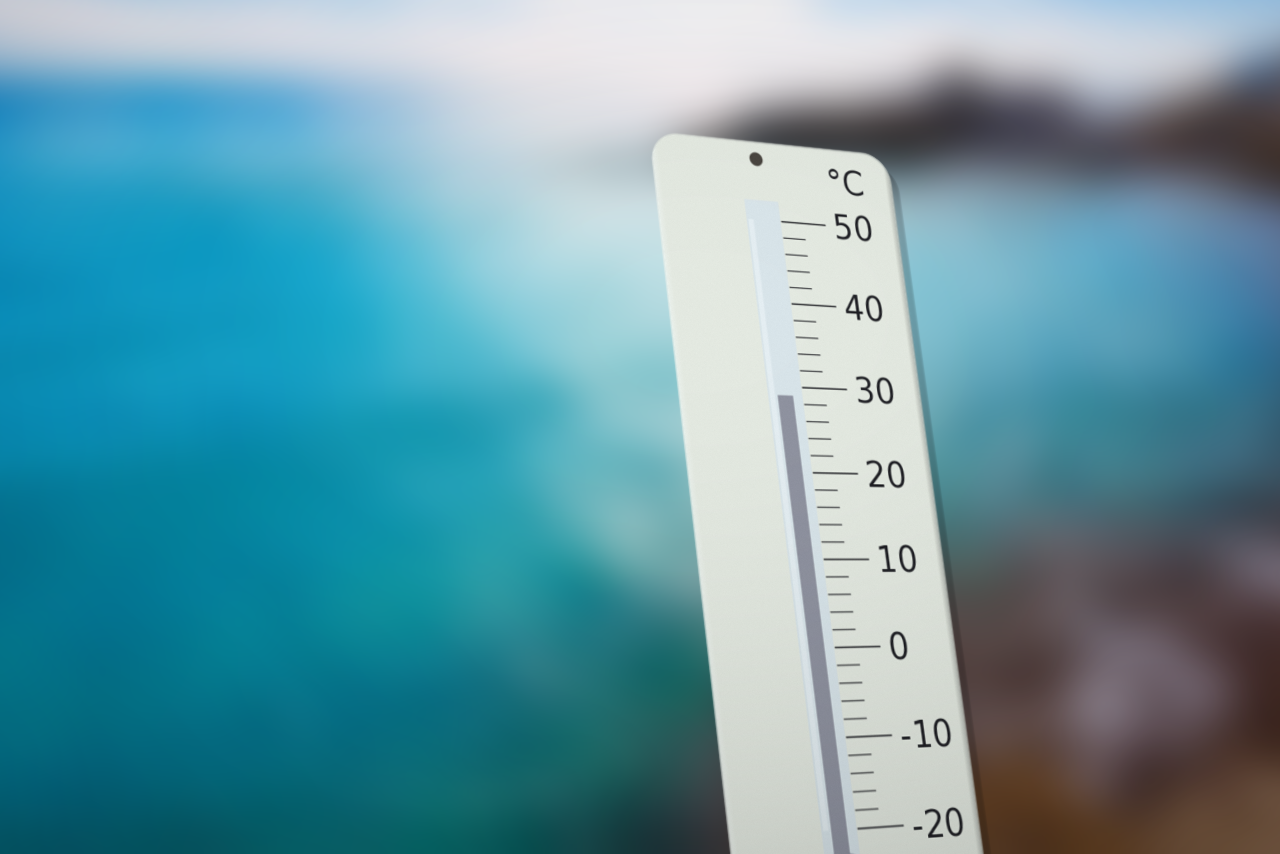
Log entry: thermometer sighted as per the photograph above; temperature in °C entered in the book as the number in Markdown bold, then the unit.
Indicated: **29** °C
